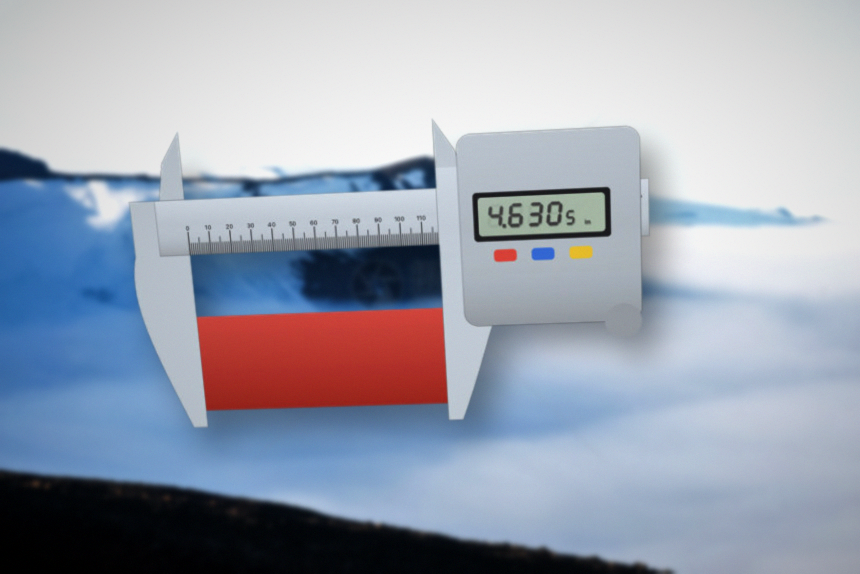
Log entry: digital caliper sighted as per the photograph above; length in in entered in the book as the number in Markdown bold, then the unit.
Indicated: **4.6305** in
